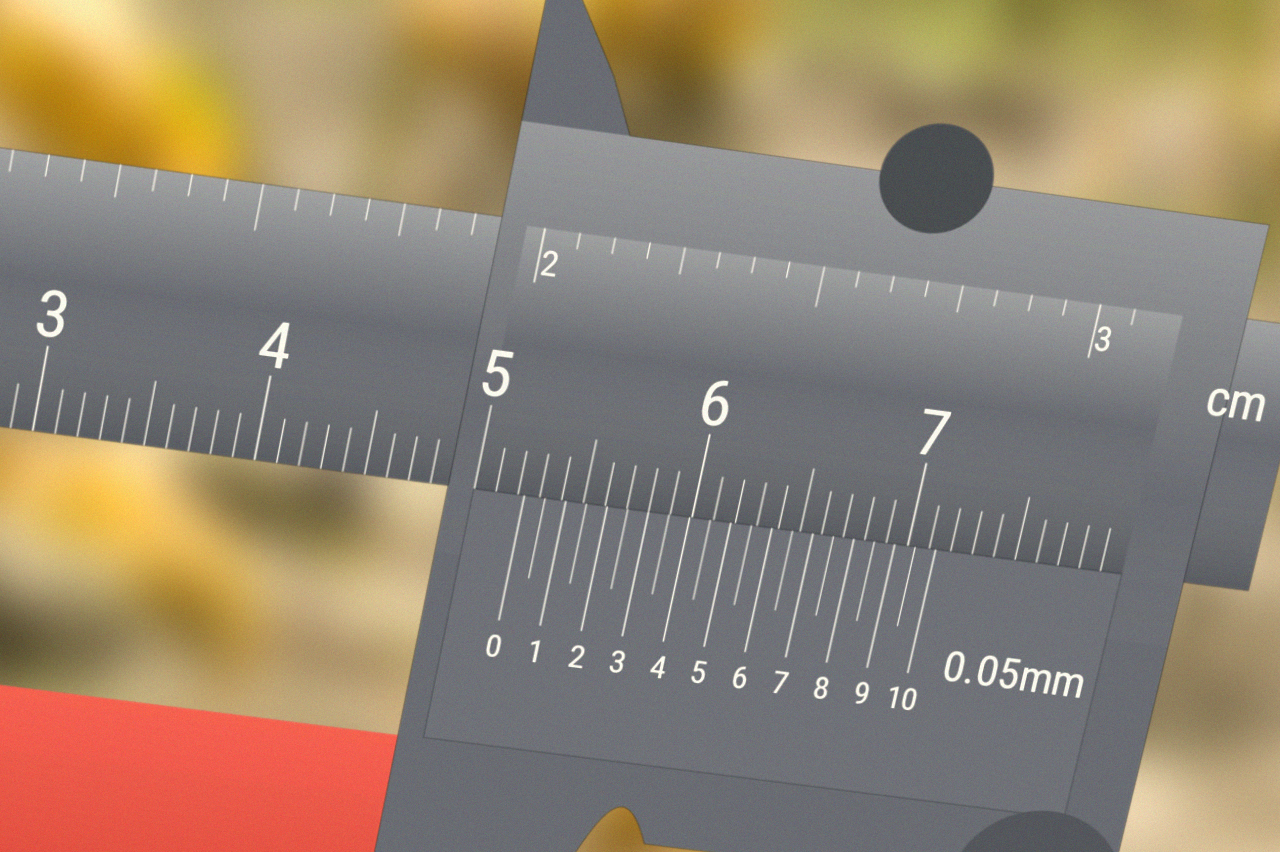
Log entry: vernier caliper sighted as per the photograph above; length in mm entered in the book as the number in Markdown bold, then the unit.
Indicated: **52.3** mm
